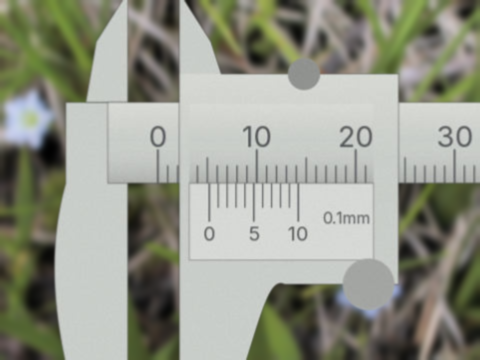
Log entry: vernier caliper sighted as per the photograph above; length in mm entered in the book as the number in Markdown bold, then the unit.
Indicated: **5.2** mm
